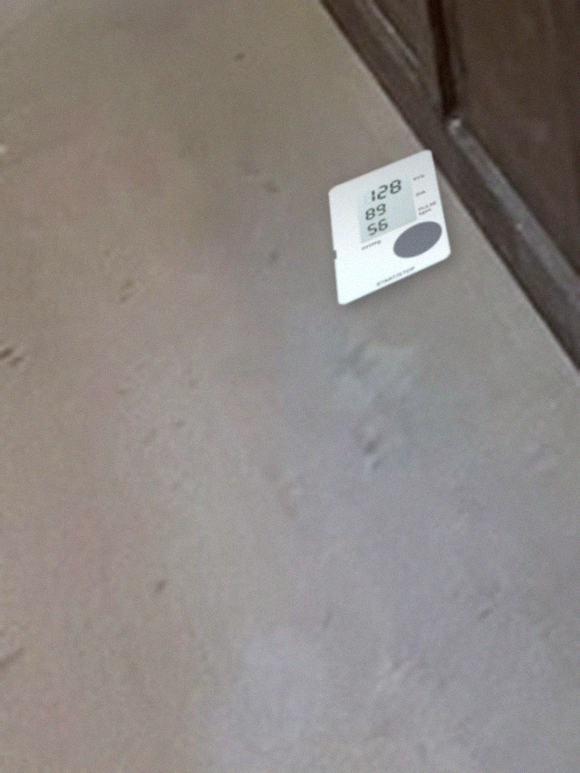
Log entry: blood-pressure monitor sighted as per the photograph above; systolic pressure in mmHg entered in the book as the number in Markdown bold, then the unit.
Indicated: **128** mmHg
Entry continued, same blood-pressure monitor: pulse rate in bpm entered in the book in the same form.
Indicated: **56** bpm
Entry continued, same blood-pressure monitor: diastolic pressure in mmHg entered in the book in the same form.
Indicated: **89** mmHg
